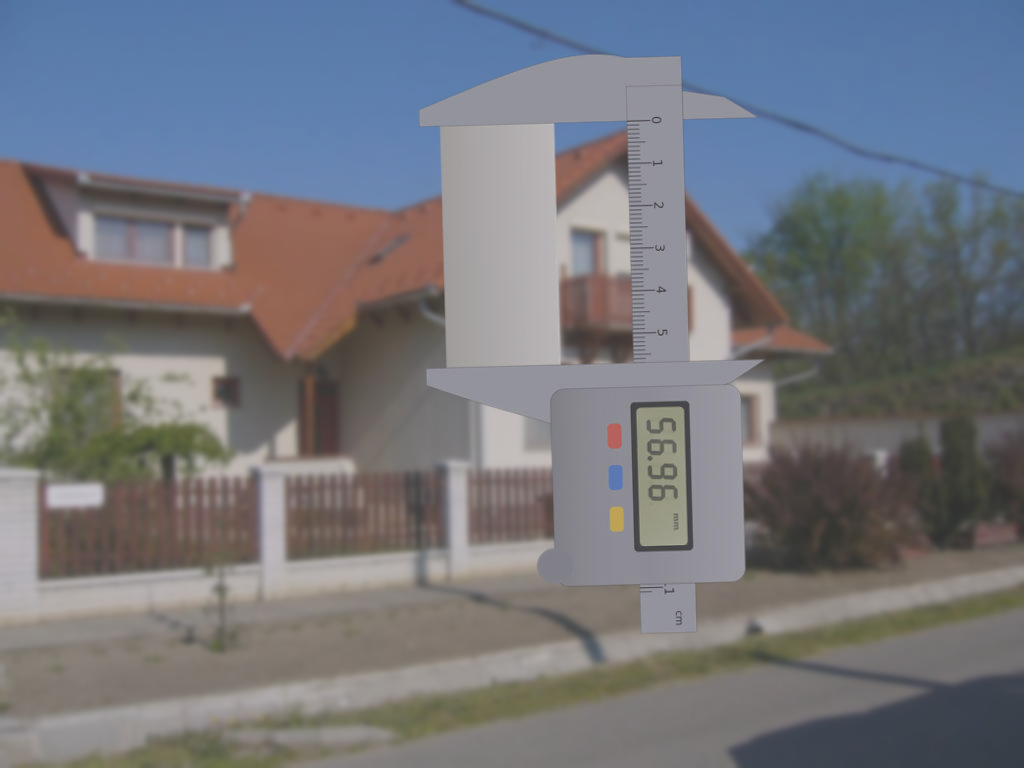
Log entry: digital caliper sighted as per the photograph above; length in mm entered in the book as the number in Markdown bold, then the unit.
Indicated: **56.96** mm
